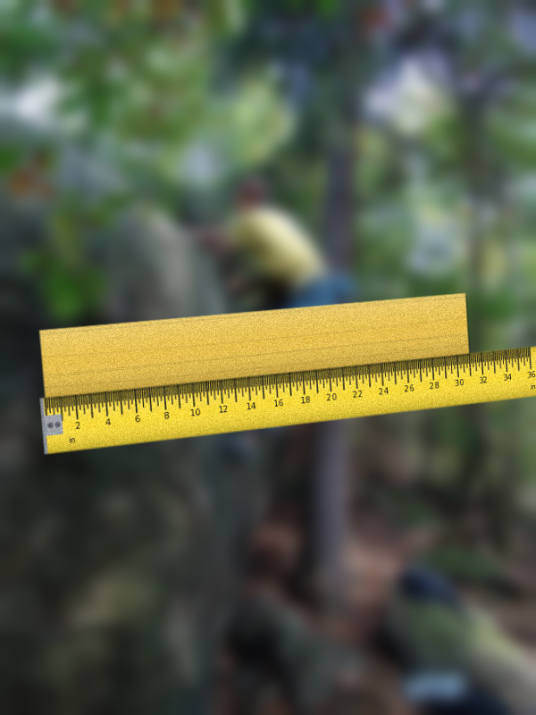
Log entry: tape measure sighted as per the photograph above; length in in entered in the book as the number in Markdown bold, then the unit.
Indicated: **31** in
